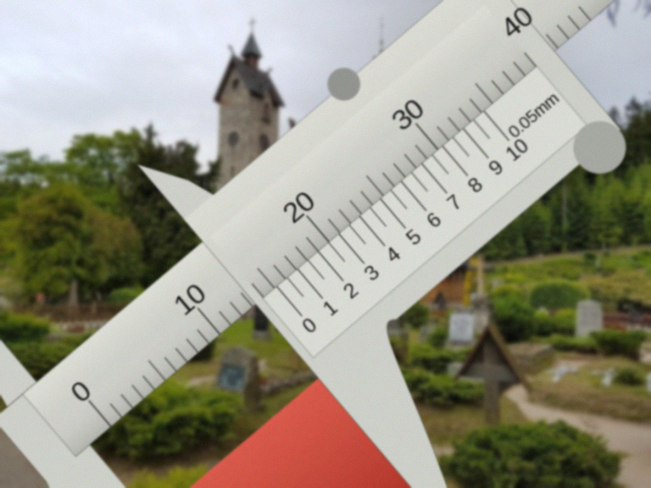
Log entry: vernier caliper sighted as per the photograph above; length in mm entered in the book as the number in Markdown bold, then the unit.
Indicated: **15.2** mm
